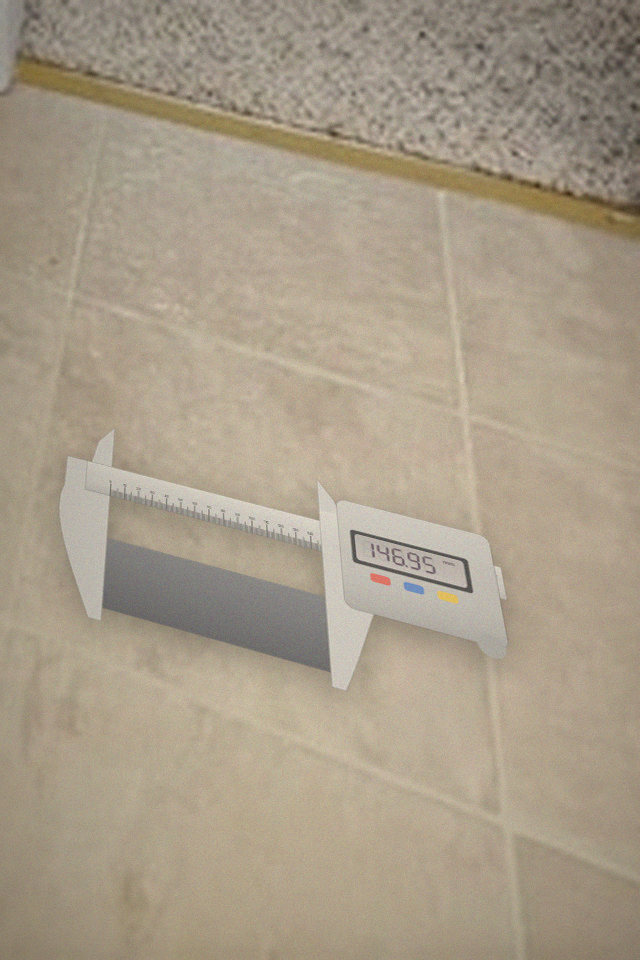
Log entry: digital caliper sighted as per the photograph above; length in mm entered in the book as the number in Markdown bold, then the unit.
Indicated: **146.95** mm
